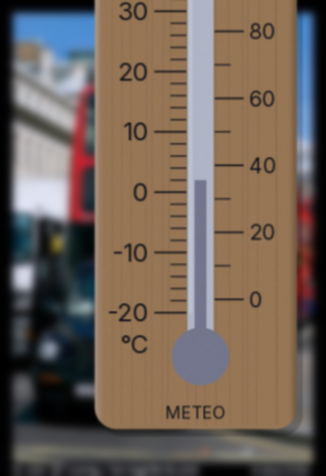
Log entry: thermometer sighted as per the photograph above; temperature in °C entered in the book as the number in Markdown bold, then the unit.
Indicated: **2** °C
